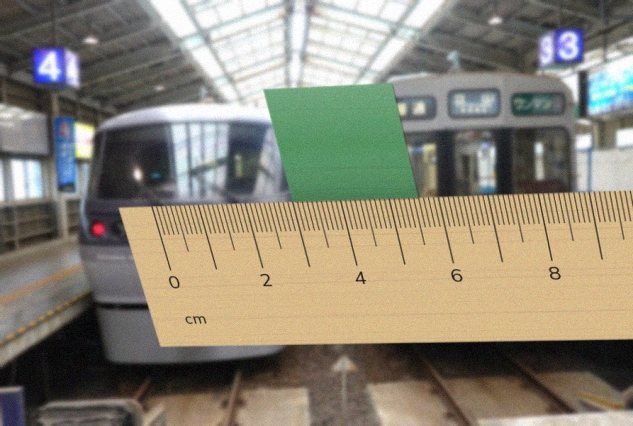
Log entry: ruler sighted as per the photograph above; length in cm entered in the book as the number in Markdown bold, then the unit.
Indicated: **2.6** cm
